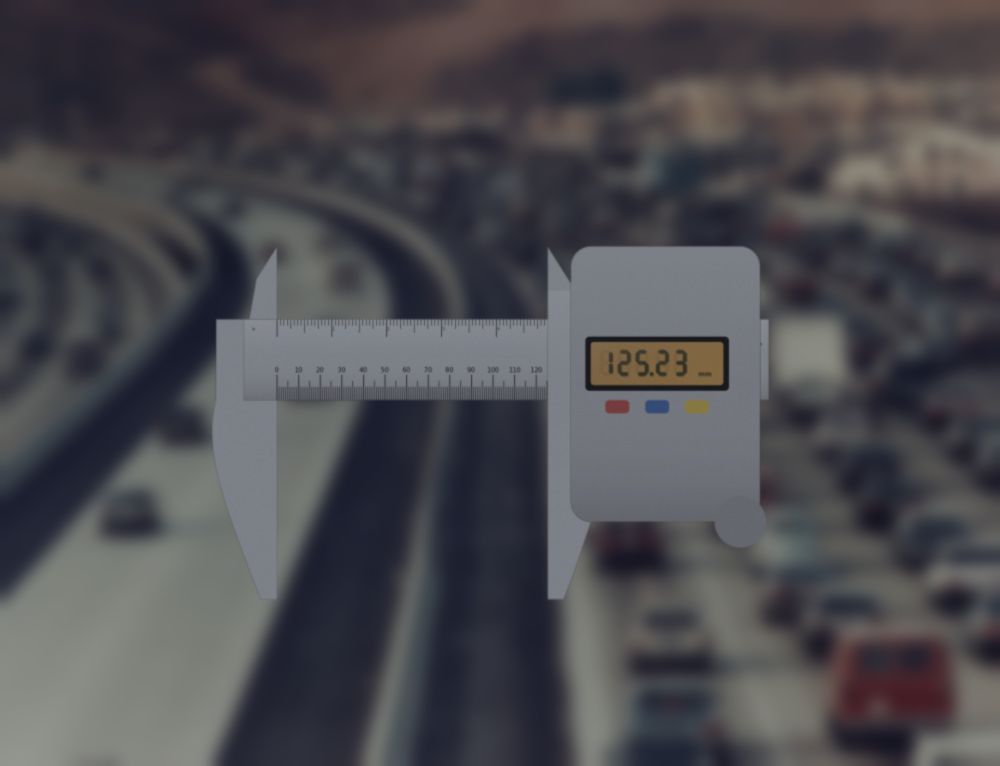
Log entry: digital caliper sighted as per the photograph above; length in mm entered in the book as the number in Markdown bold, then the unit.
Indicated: **125.23** mm
